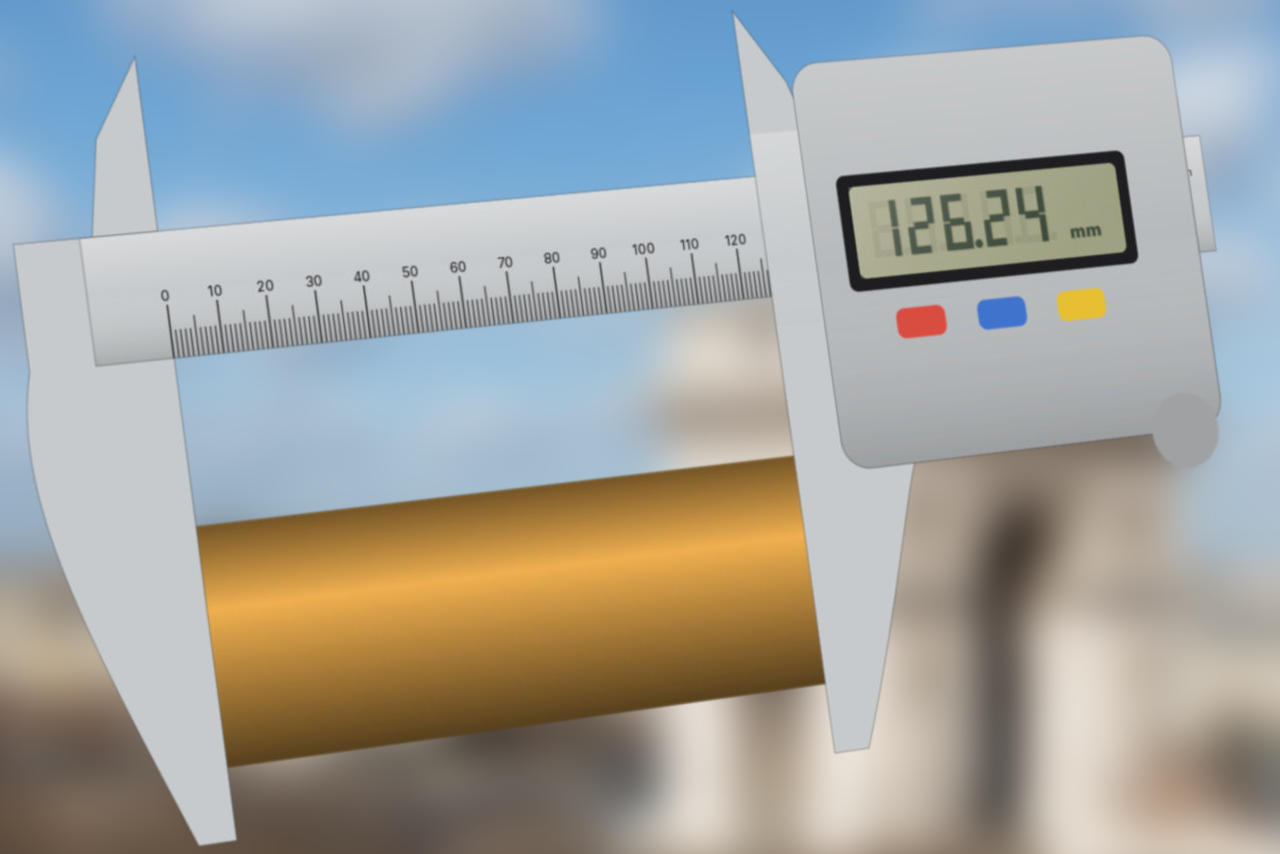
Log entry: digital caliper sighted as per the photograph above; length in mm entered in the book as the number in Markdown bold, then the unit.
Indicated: **126.24** mm
